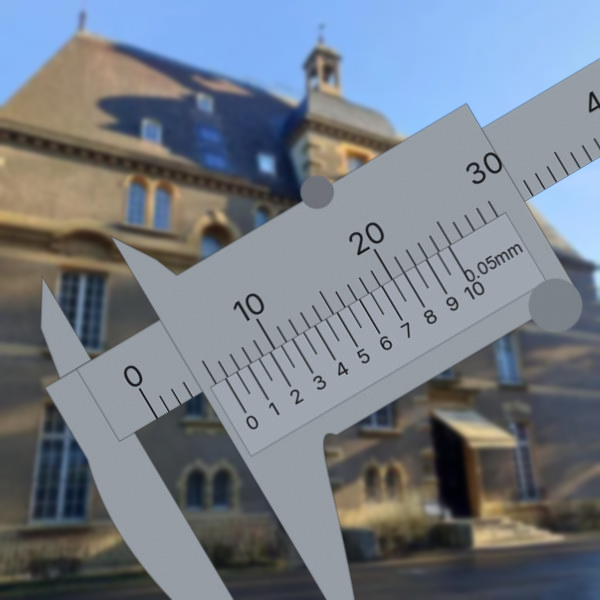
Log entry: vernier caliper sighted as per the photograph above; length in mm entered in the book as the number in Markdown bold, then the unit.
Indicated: **5.8** mm
